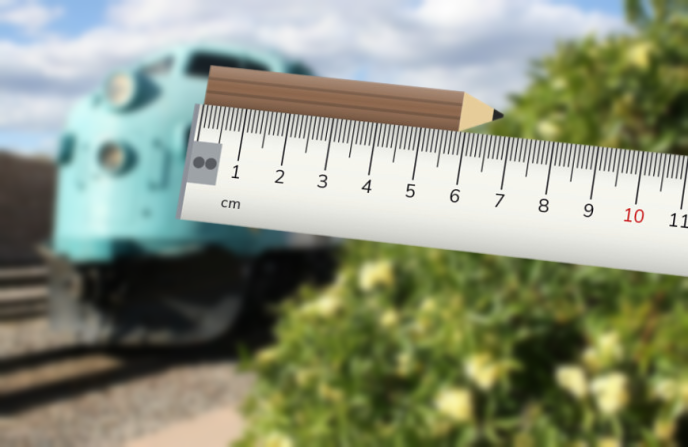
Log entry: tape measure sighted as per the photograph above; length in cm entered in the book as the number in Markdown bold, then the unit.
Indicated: **6.8** cm
